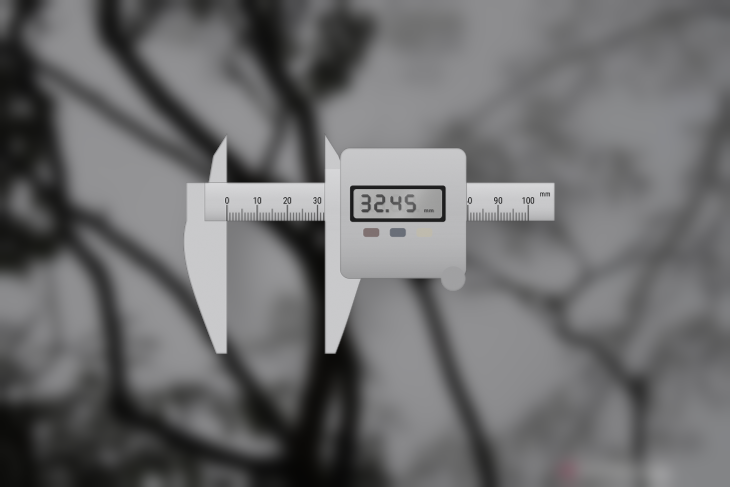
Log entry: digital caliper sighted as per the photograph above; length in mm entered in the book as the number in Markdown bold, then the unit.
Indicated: **32.45** mm
